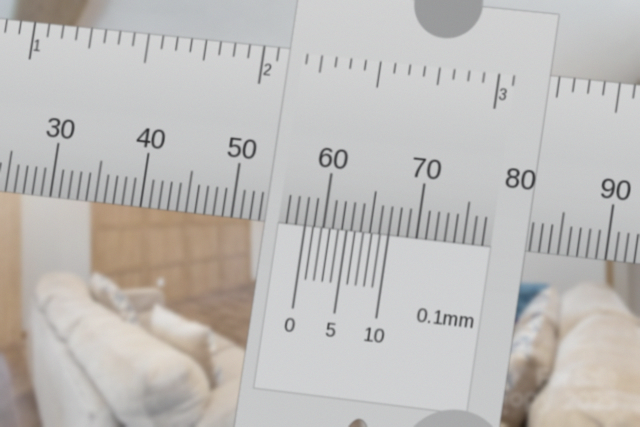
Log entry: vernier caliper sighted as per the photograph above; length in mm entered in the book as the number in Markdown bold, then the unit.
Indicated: **58.0** mm
